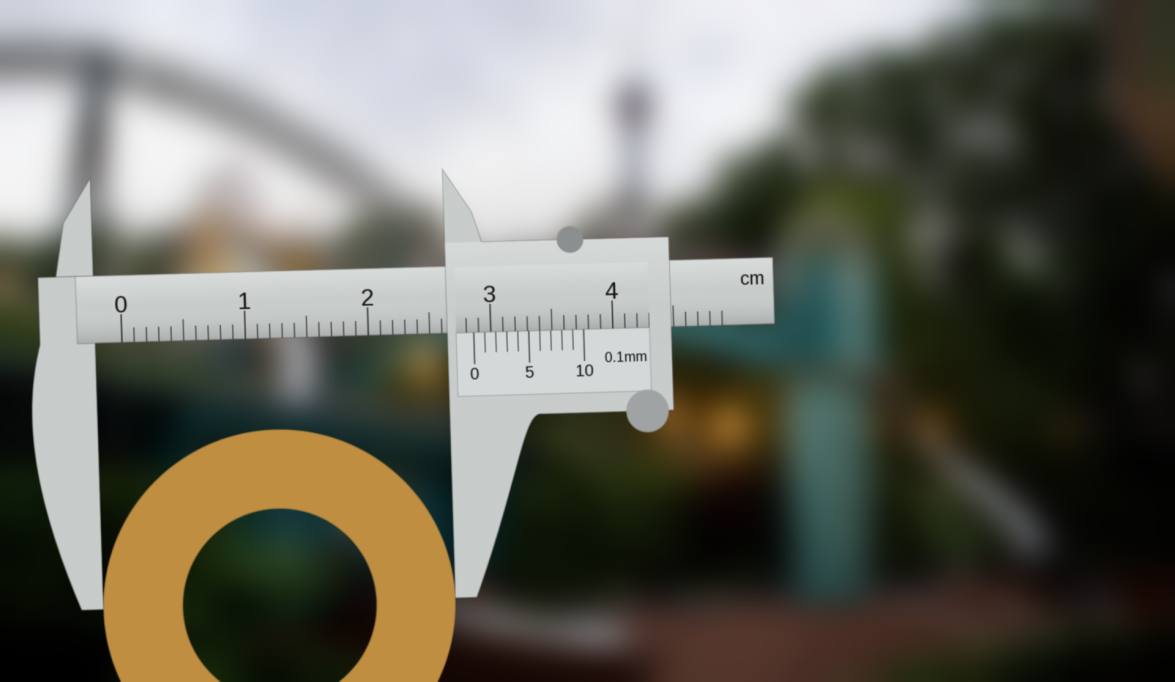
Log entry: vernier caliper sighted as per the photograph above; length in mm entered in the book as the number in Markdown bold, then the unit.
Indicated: **28.6** mm
